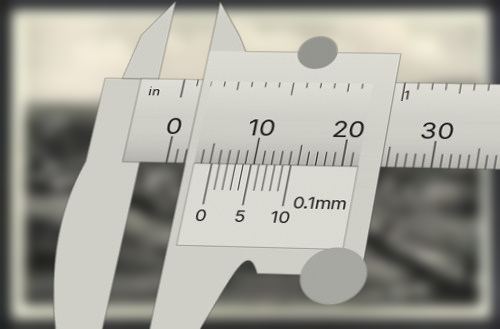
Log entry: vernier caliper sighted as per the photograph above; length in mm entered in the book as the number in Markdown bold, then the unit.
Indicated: **5.2** mm
